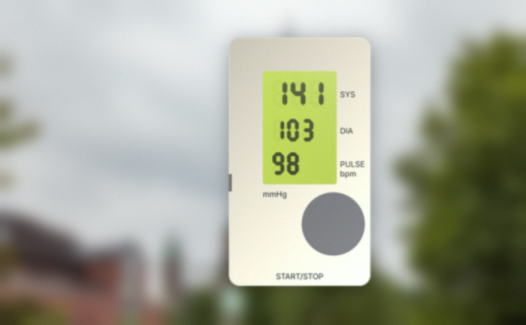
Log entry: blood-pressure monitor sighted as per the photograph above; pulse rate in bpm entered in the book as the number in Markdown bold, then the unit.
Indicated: **98** bpm
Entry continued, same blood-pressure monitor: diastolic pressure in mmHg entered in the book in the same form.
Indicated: **103** mmHg
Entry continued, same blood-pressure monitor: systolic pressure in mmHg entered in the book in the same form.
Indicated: **141** mmHg
